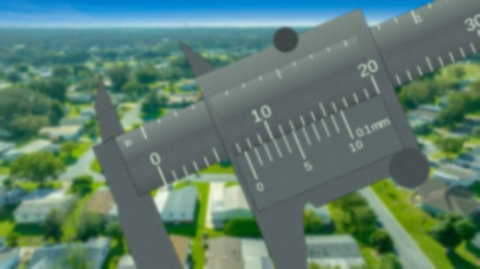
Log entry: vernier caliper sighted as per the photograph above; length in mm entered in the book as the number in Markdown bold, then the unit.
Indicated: **7.4** mm
